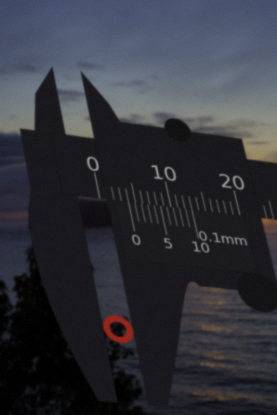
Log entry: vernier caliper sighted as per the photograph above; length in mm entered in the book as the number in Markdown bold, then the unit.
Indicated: **4.0** mm
